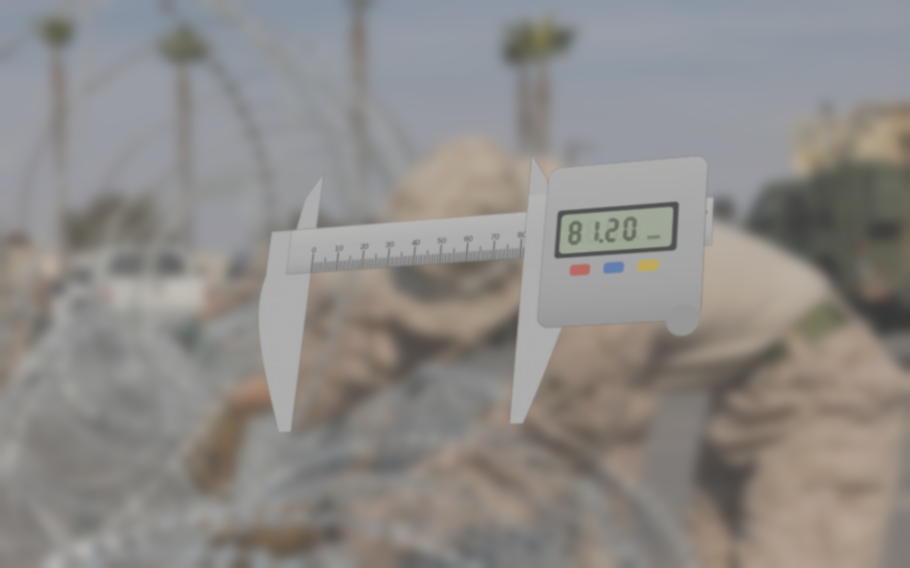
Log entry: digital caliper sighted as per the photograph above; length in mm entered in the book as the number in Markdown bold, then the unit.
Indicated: **81.20** mm
